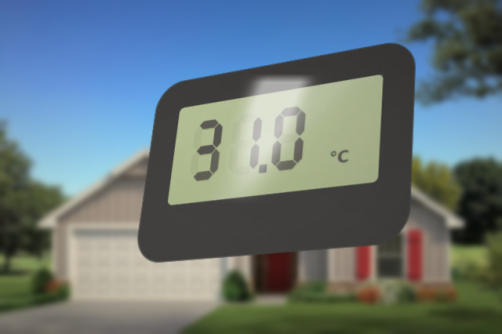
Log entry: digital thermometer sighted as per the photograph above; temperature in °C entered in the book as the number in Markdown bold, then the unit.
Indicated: **31.0** °C
